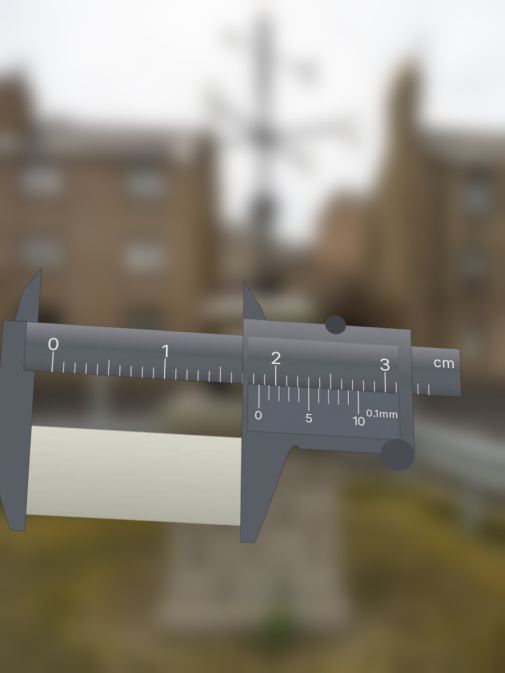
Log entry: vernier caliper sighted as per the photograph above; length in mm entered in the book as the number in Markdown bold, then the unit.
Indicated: **18.5** mm
